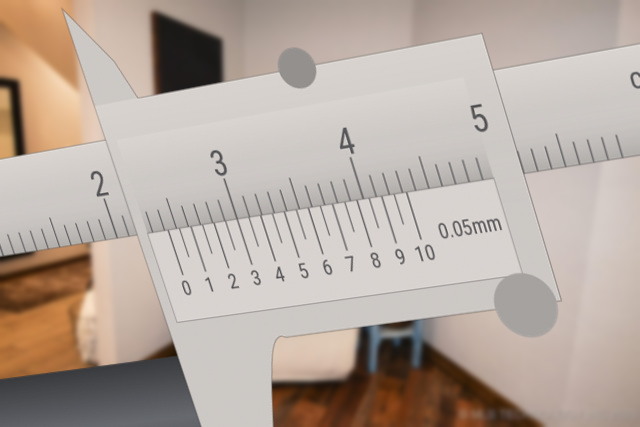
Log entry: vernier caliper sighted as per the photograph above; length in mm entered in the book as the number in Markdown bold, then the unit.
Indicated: **24.3** mm
